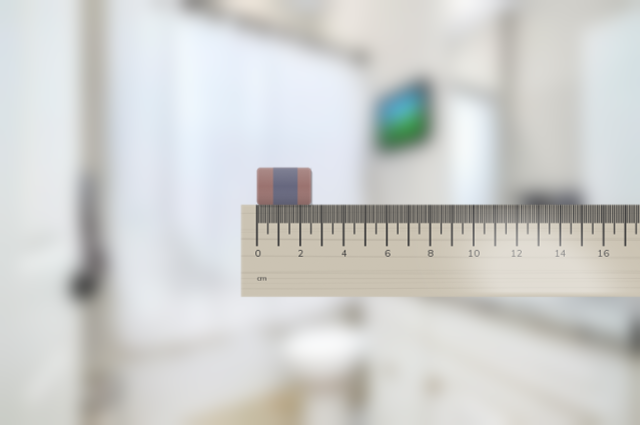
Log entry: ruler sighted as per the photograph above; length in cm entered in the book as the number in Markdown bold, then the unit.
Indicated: **2.5** cm
